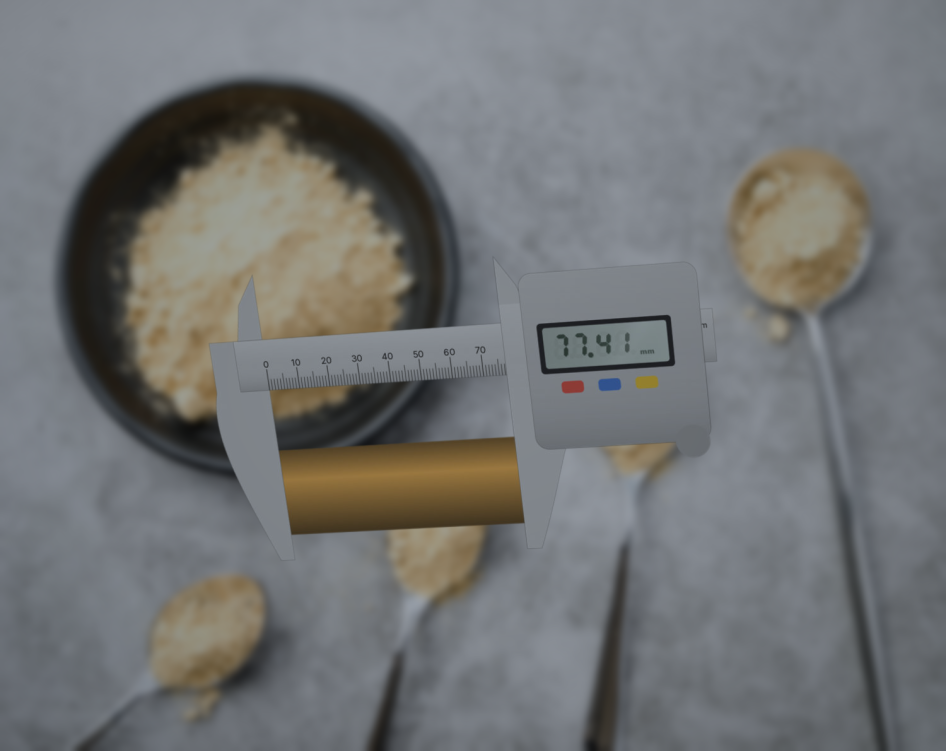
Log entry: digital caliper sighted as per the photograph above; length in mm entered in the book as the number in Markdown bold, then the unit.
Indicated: **77.41** mm
